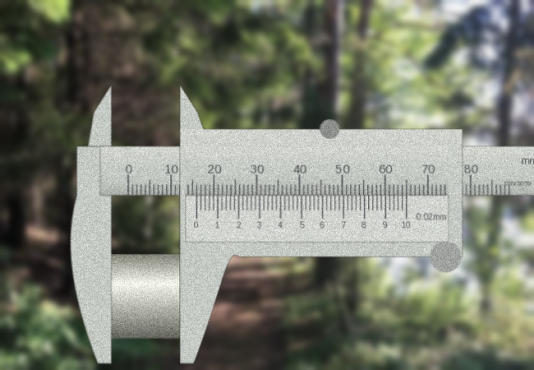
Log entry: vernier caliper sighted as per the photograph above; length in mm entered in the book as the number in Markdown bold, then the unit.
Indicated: **16.0** mm
